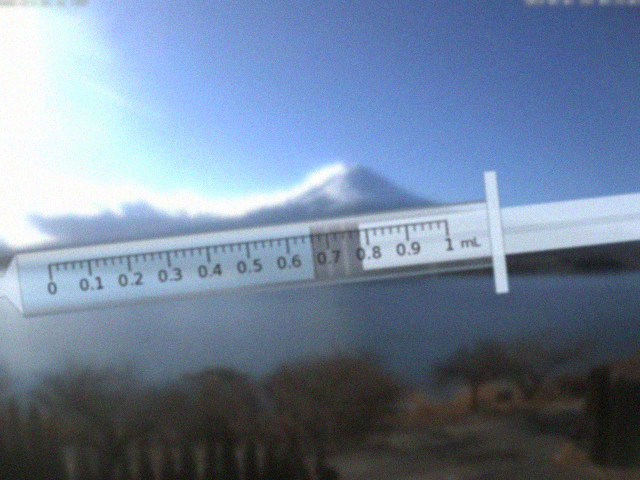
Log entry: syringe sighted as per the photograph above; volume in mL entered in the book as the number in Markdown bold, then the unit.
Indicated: **0.66** mL
